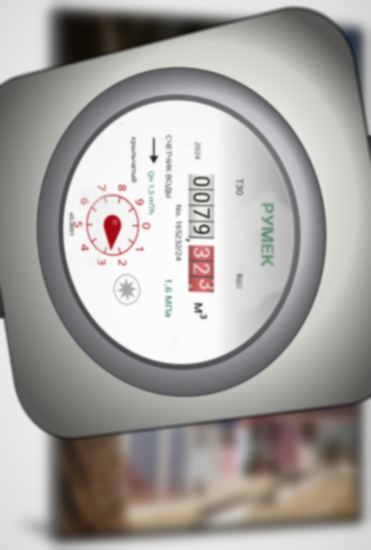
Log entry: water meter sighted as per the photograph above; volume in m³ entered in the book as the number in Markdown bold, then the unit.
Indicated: **79.3232** m³
